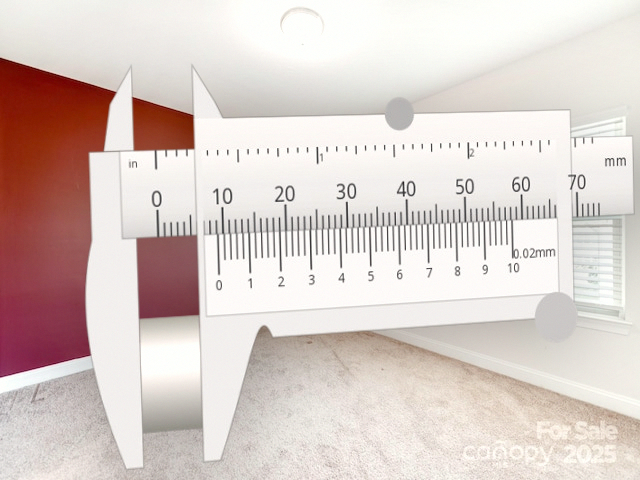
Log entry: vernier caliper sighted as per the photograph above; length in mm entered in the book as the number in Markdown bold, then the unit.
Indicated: **9.2** mm
